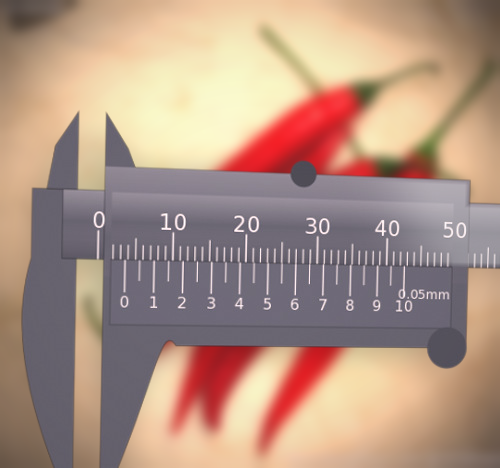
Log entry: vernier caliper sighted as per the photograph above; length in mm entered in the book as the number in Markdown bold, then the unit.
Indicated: **3.6** mm
